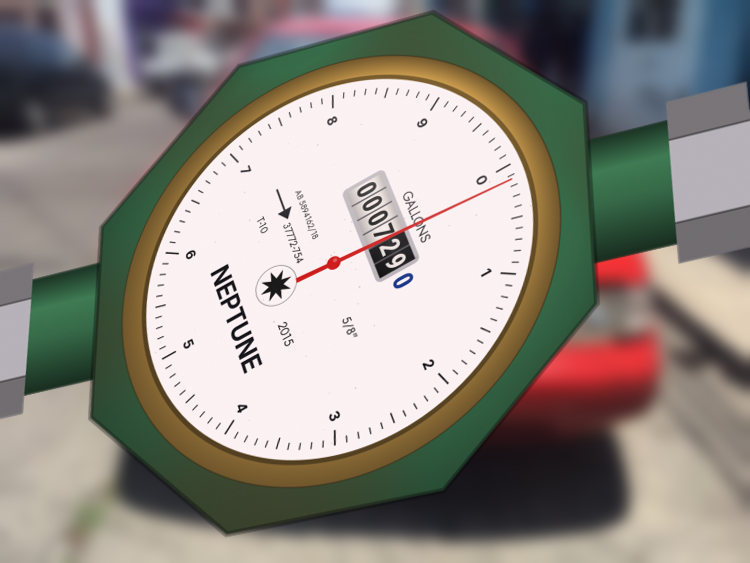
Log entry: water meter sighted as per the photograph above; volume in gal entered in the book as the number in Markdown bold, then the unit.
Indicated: **7290.1** gal
